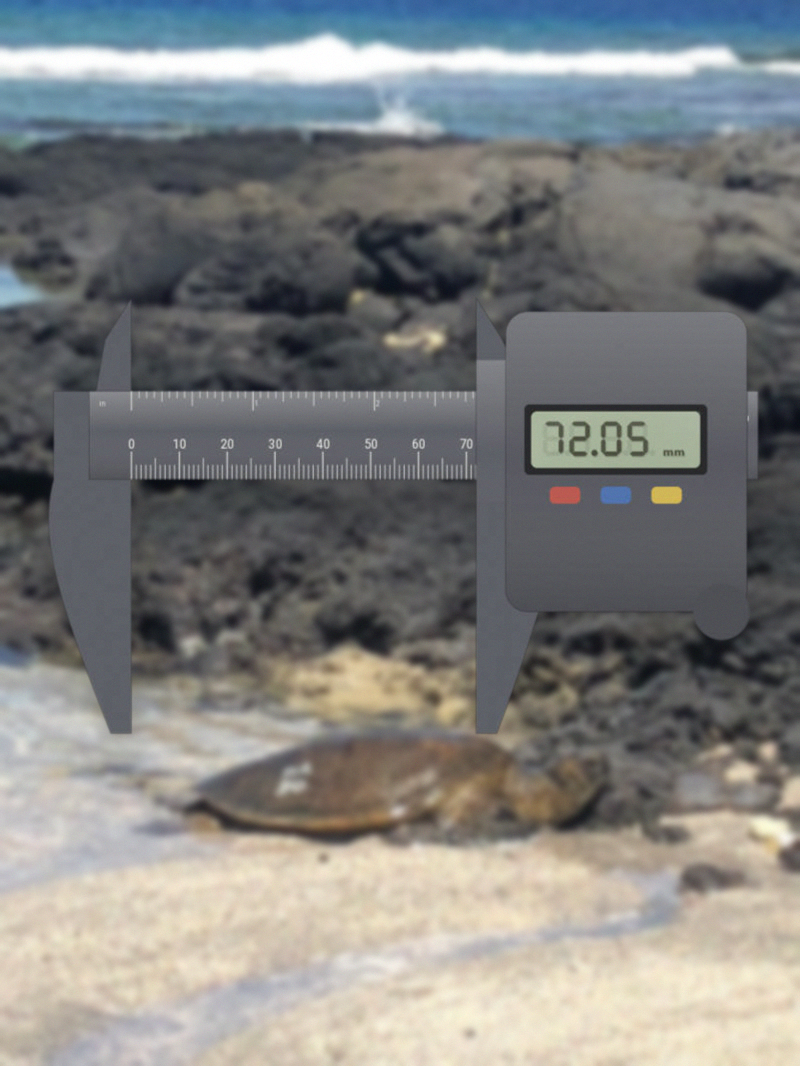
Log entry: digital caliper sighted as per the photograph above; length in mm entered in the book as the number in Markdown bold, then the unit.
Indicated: **72.05** mm
